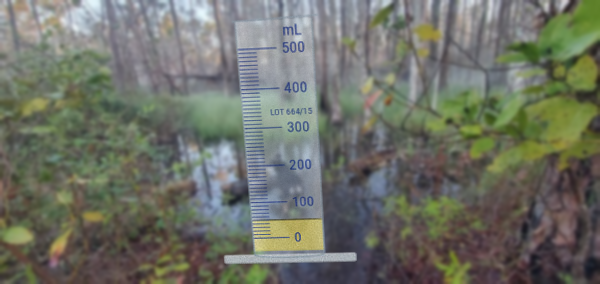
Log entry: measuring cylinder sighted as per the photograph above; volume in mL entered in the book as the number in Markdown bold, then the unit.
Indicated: **50** mL
